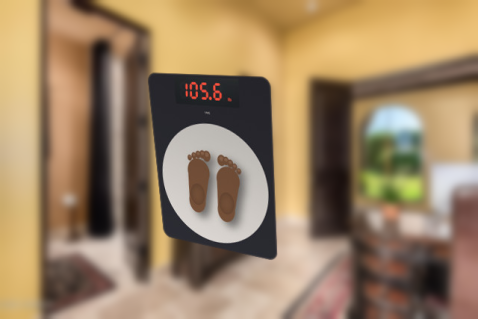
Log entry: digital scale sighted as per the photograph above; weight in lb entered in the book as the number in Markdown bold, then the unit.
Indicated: **105.6** lb
